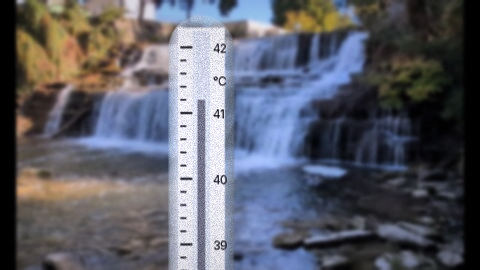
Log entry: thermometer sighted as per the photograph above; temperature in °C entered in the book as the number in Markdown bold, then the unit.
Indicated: **41.2** °C
